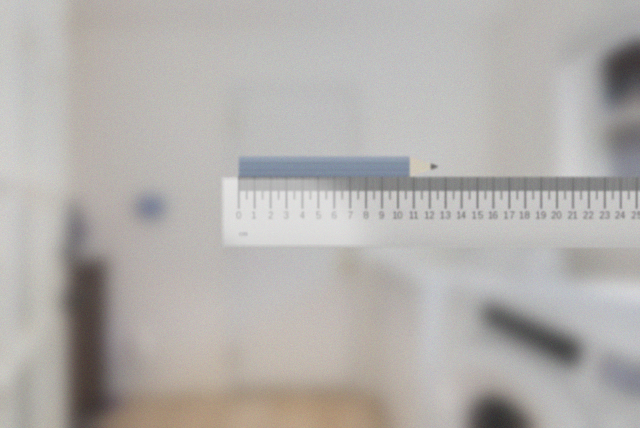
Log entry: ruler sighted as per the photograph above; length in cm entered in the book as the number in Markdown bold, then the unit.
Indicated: **12.5** cm
